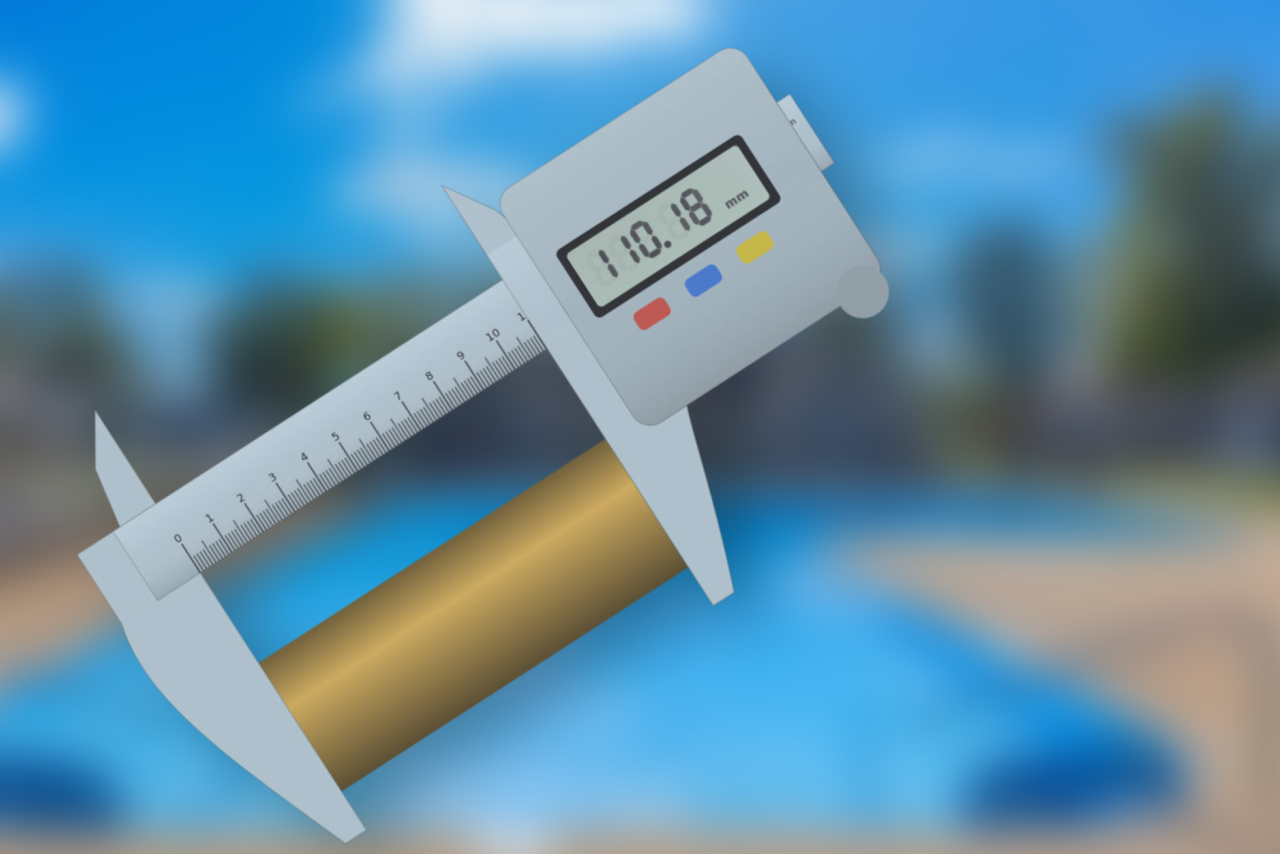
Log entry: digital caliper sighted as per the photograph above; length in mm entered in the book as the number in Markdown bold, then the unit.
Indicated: **110.18** mm
